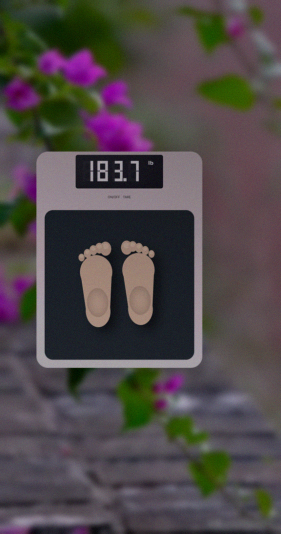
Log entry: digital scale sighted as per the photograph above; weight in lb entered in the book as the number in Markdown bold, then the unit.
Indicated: **183.7** lb
